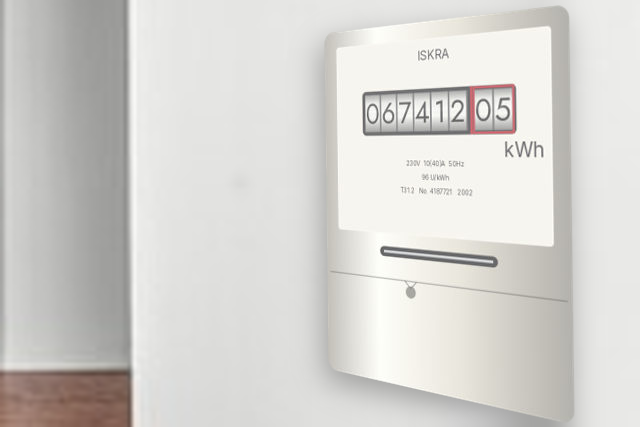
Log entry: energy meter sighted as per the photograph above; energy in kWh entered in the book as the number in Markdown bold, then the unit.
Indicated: **67412.05** kWh
